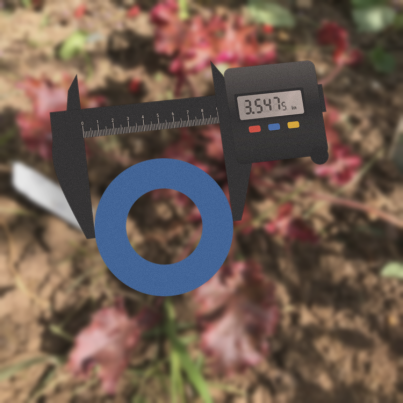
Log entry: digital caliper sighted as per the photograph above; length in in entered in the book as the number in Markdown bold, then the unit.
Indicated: **3.5475** in
